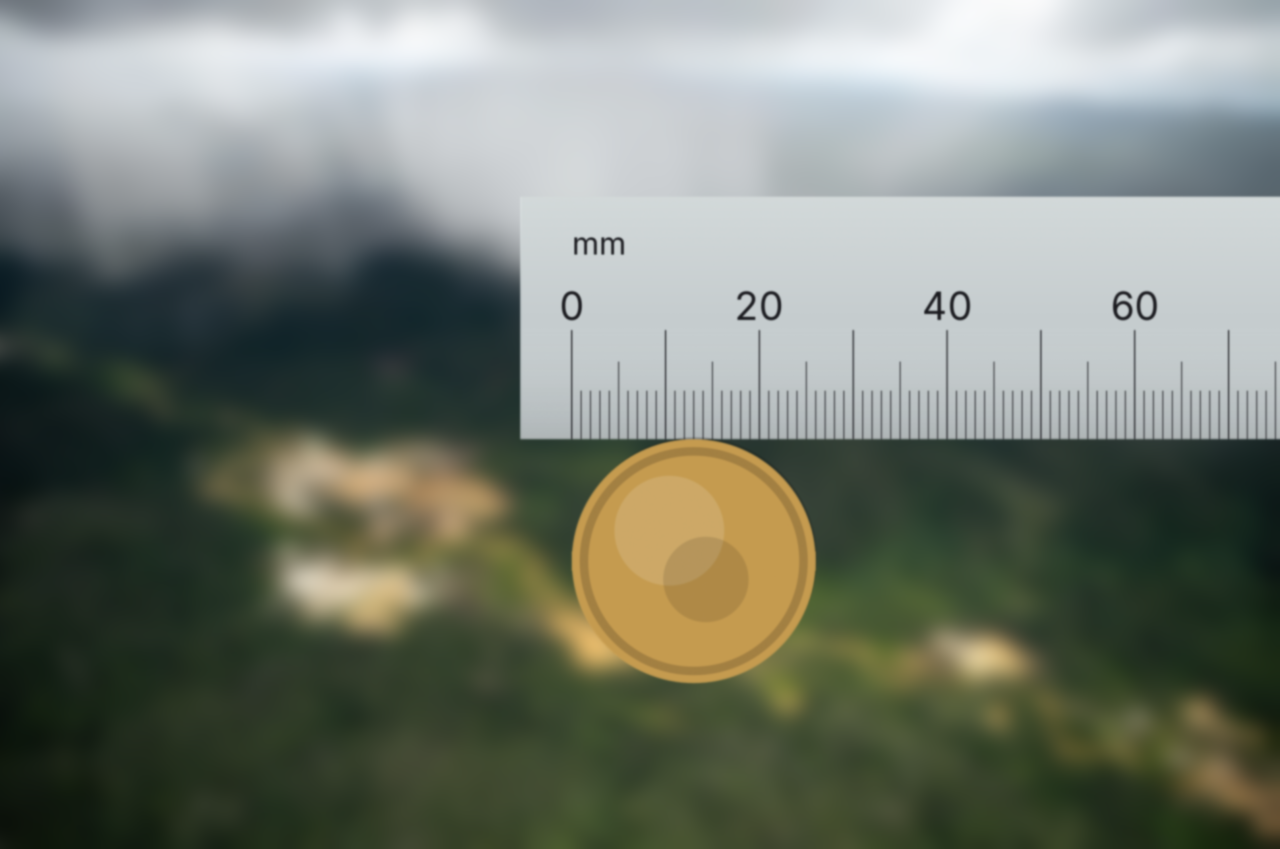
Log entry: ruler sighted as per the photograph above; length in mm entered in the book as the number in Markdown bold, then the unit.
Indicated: **26** mm
